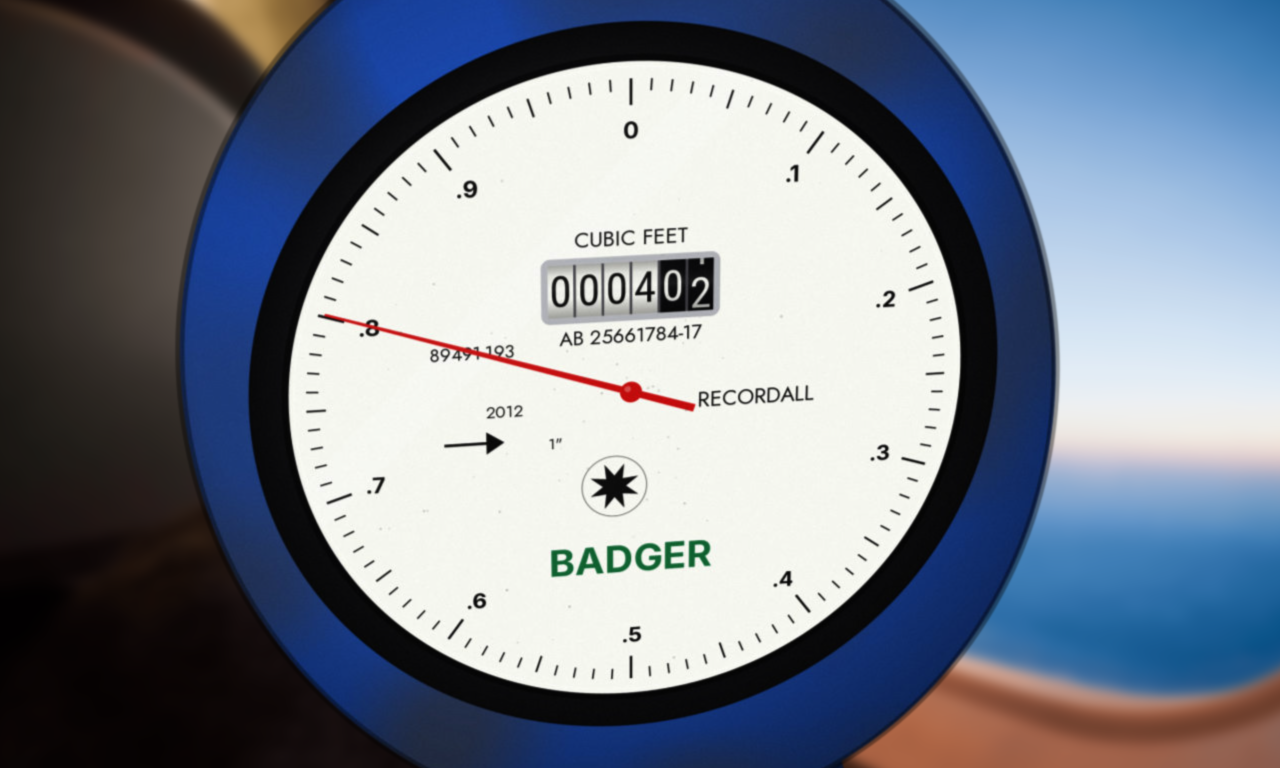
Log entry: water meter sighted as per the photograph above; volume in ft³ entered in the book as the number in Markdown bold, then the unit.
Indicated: **401.80** ft³
